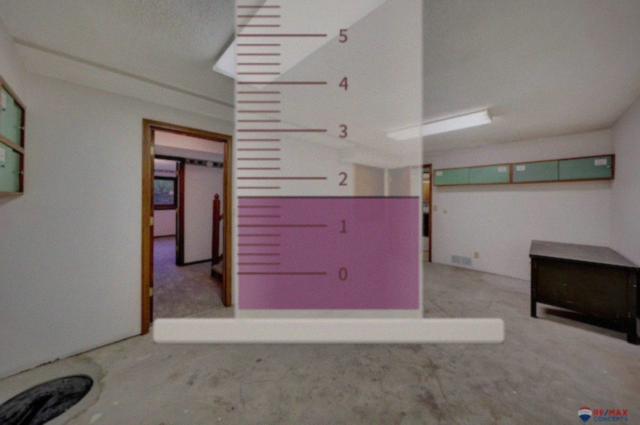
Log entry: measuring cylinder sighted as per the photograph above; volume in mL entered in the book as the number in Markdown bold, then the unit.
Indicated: **1.6** mL
